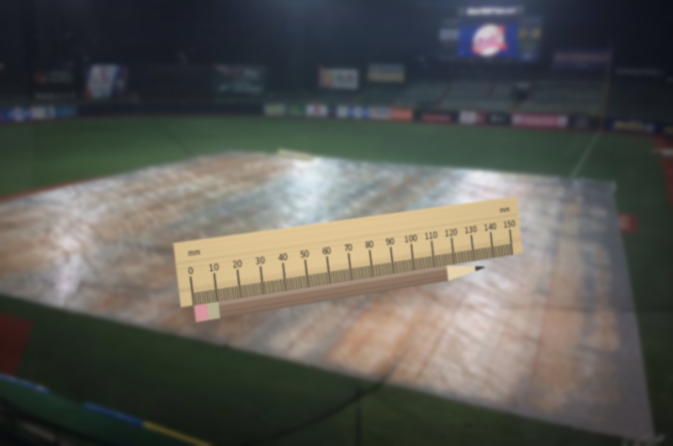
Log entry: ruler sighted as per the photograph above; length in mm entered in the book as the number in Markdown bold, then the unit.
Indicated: **135** mm
